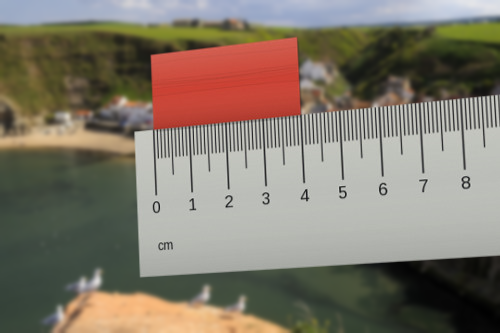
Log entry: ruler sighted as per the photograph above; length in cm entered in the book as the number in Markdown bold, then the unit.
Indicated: **4** cm
